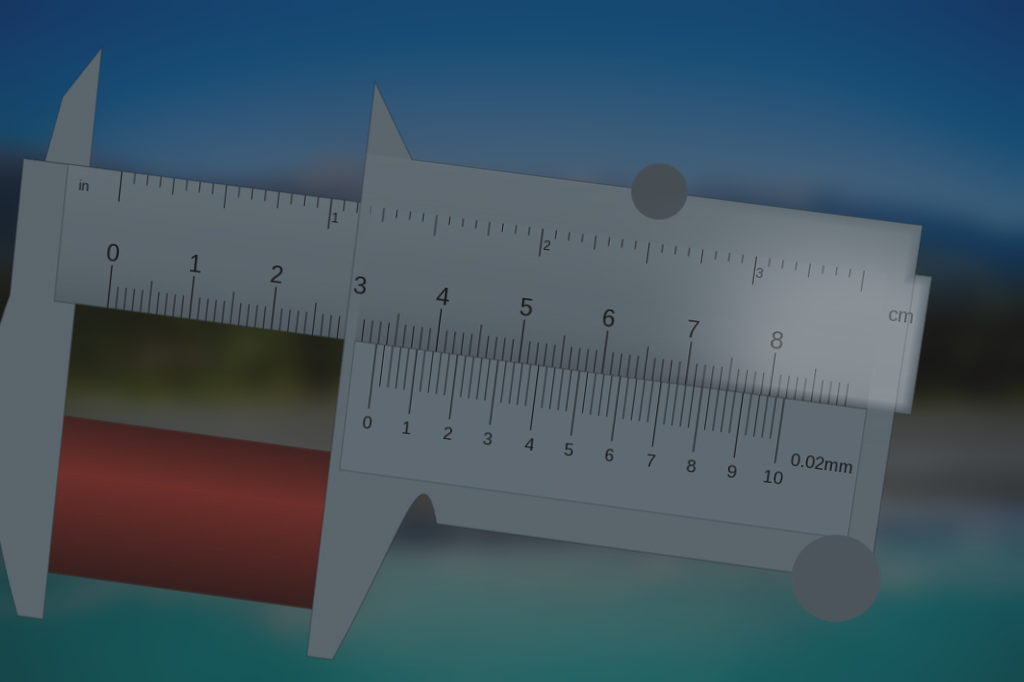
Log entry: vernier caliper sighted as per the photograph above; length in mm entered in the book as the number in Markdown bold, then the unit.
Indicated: **32.8** mm
